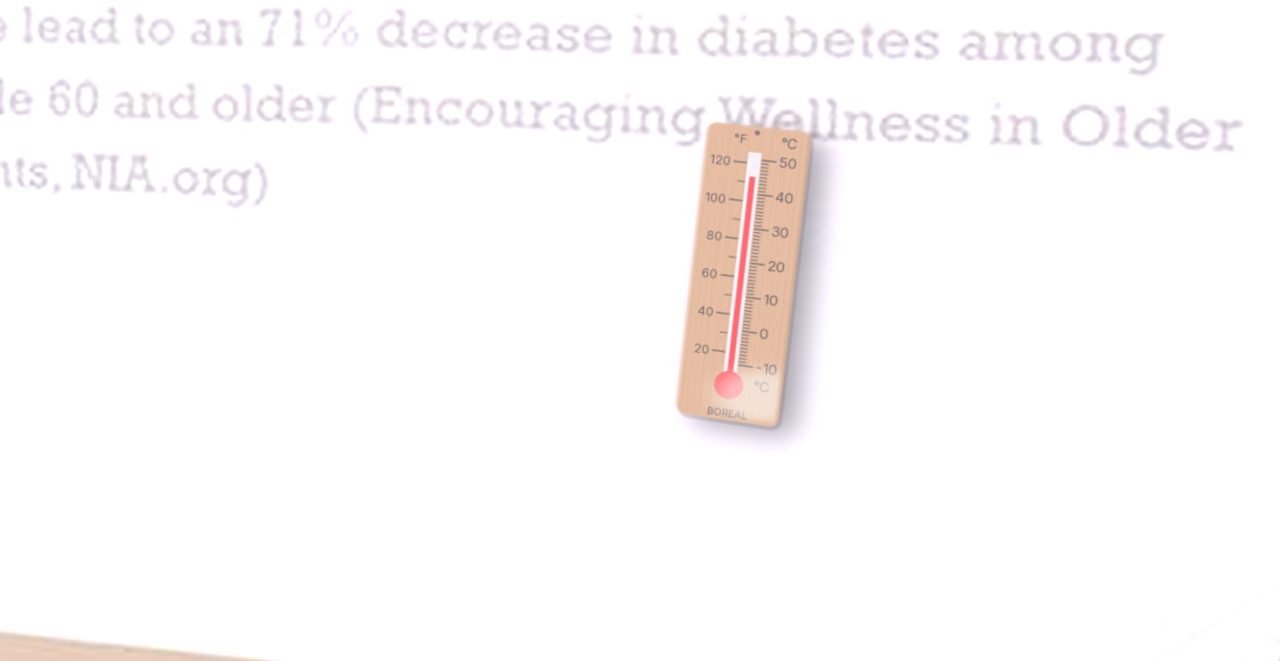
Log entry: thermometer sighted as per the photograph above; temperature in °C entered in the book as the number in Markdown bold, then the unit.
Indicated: **45** °C
